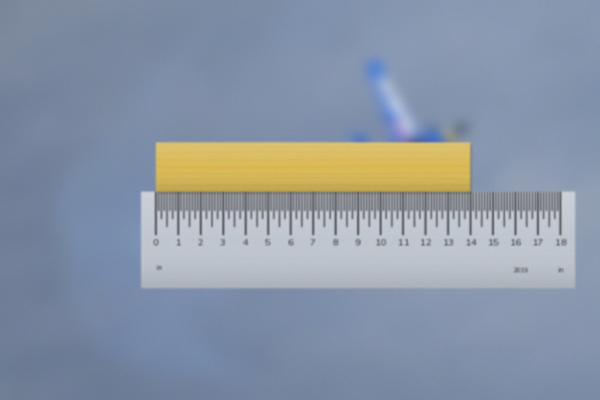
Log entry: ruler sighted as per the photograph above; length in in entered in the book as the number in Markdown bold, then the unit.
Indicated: **14** in
